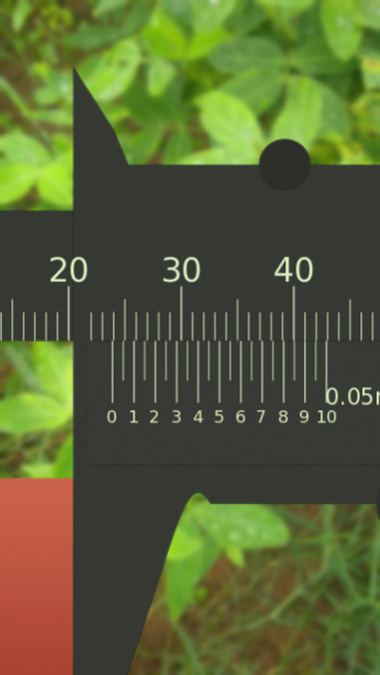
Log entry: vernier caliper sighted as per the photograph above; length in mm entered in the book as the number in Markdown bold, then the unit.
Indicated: **23.9** mm
